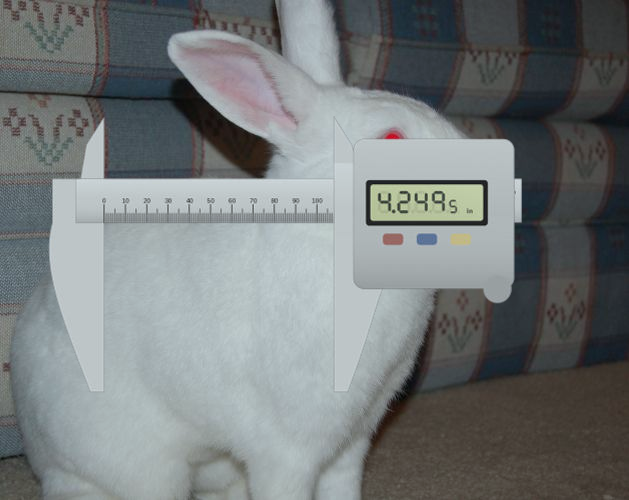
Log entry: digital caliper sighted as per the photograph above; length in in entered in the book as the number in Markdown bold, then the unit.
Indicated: **4.2495** in
